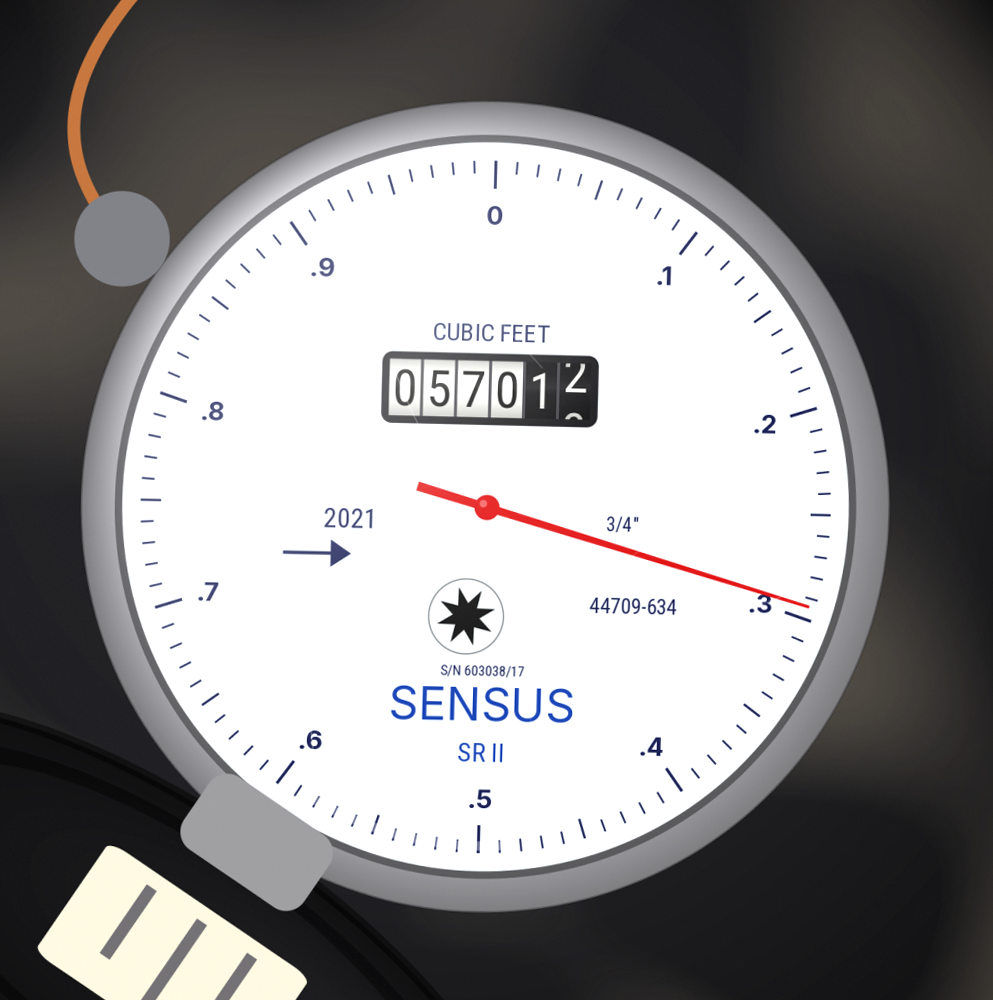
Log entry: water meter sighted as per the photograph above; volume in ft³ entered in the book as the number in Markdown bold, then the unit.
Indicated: **57012.29** ft³
